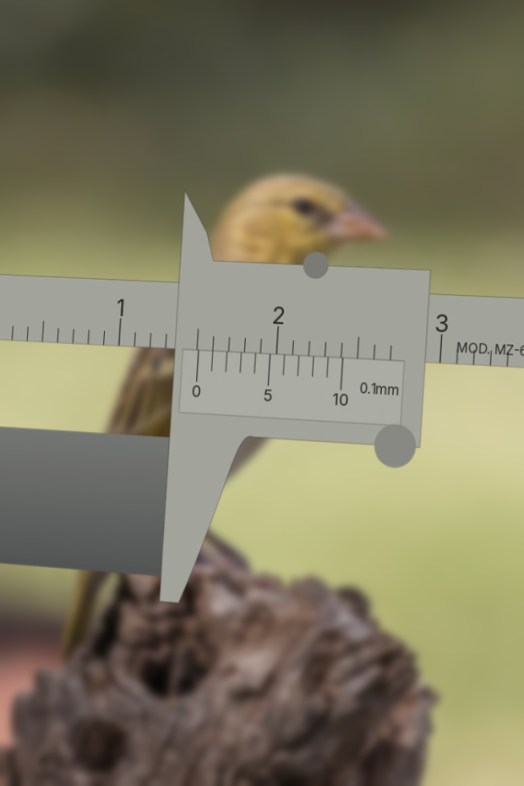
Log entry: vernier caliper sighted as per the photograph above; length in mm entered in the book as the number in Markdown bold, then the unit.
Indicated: **15.1** mm
